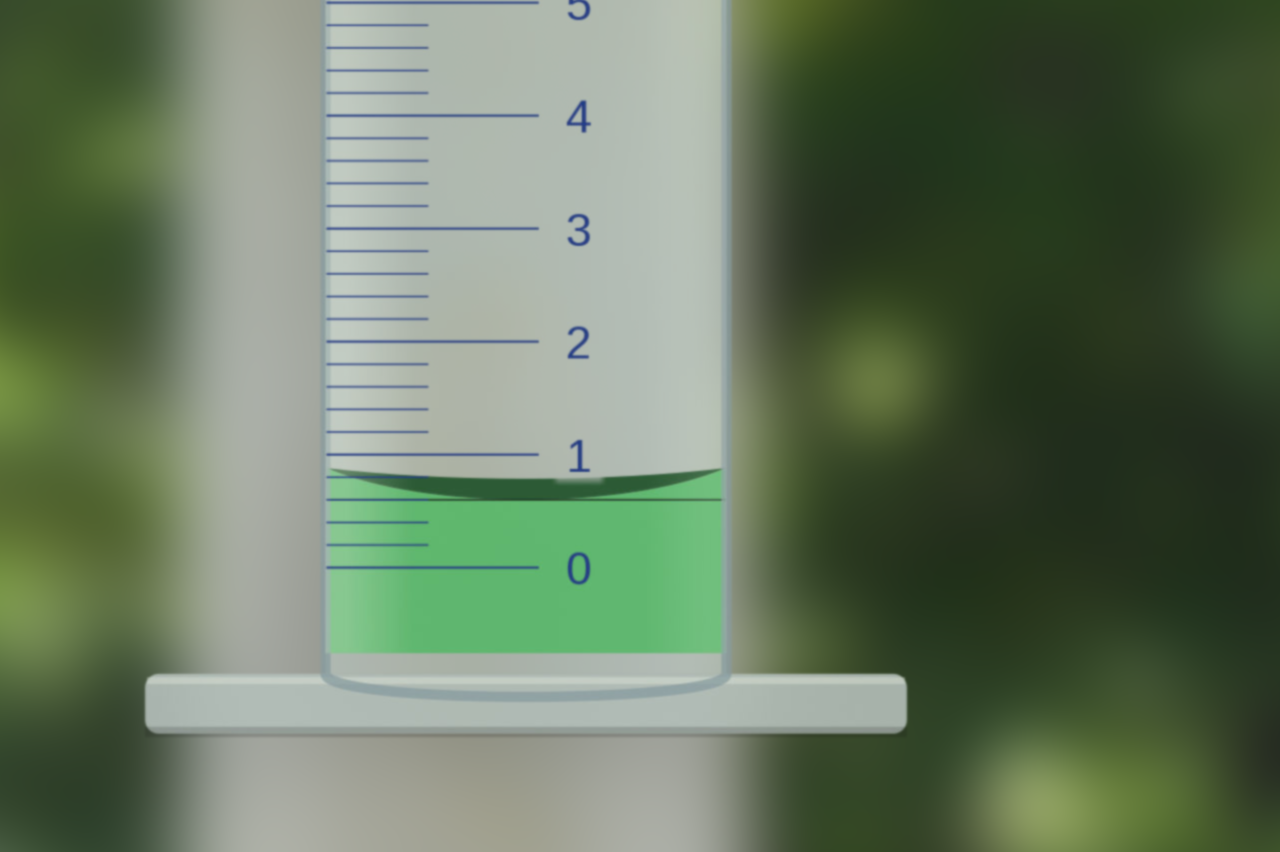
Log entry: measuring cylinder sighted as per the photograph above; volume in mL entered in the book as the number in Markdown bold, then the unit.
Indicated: **0.6** mL
